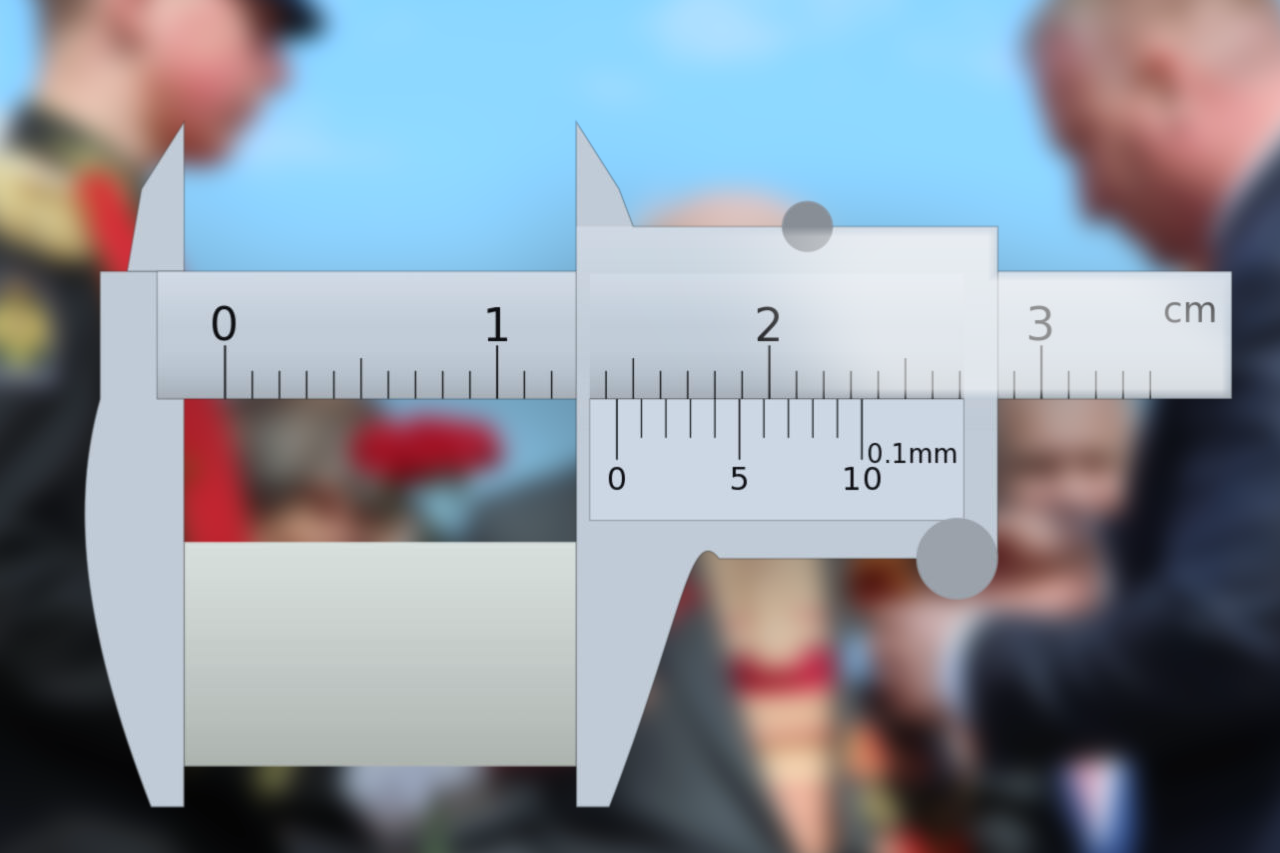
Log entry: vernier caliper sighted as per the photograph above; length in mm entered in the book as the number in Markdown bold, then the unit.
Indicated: **14.4** mm
